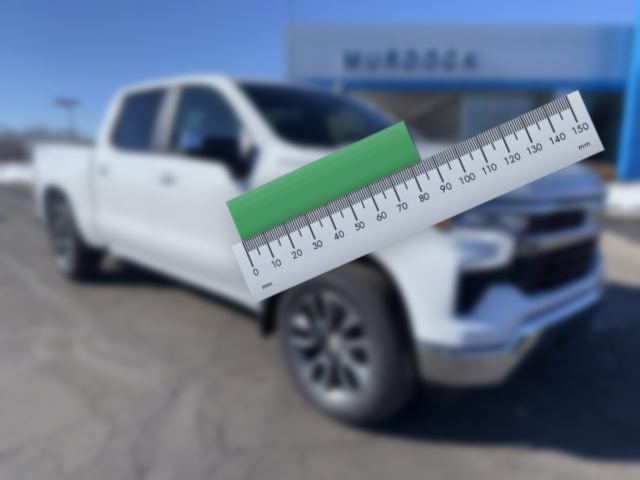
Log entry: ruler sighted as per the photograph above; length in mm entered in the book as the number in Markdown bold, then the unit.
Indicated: **85** mm
